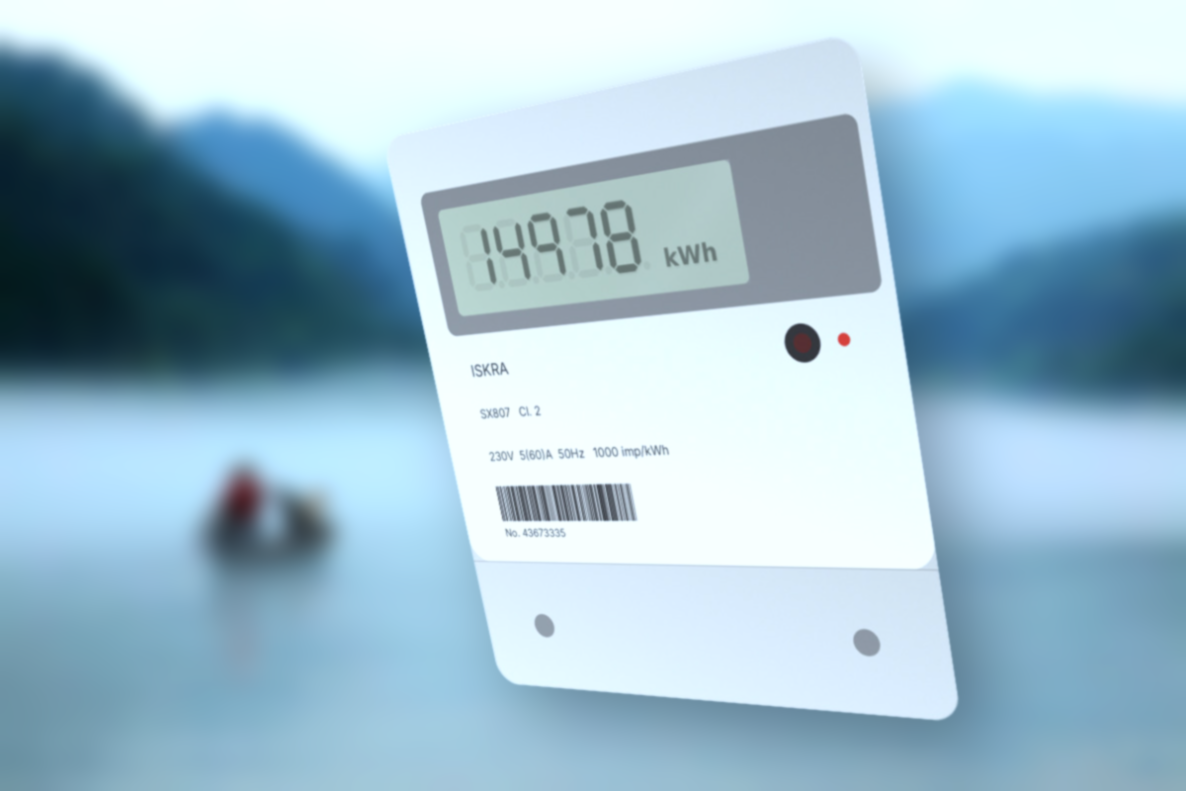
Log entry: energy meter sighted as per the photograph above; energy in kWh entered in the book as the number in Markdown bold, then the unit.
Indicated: **14978** kWh
